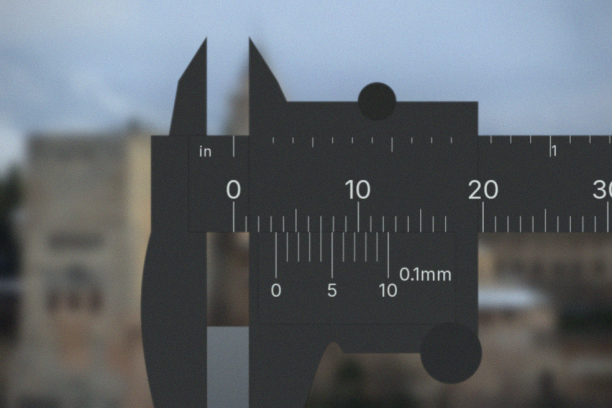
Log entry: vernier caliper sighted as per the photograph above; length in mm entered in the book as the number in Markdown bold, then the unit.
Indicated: **3.4** mm
